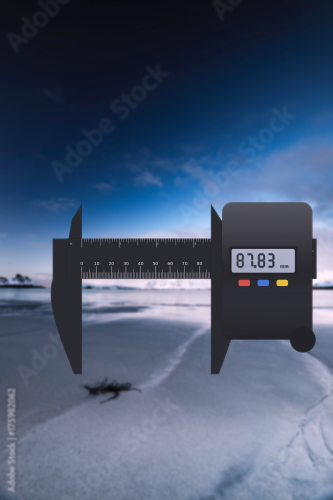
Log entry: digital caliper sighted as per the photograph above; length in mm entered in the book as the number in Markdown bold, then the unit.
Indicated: **87.83** mm
